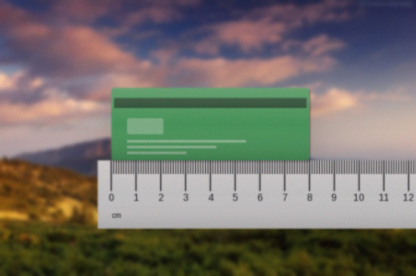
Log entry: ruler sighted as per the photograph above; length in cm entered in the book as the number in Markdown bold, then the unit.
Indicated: **8** cm
